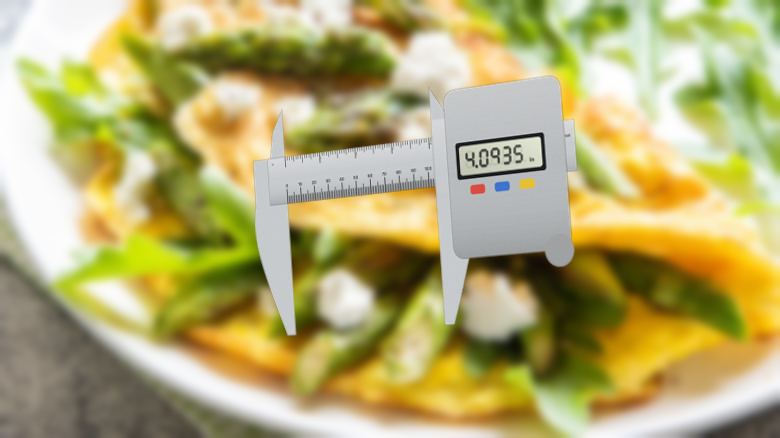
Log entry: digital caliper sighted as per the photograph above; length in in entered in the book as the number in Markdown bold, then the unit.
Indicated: **4.0935** in
